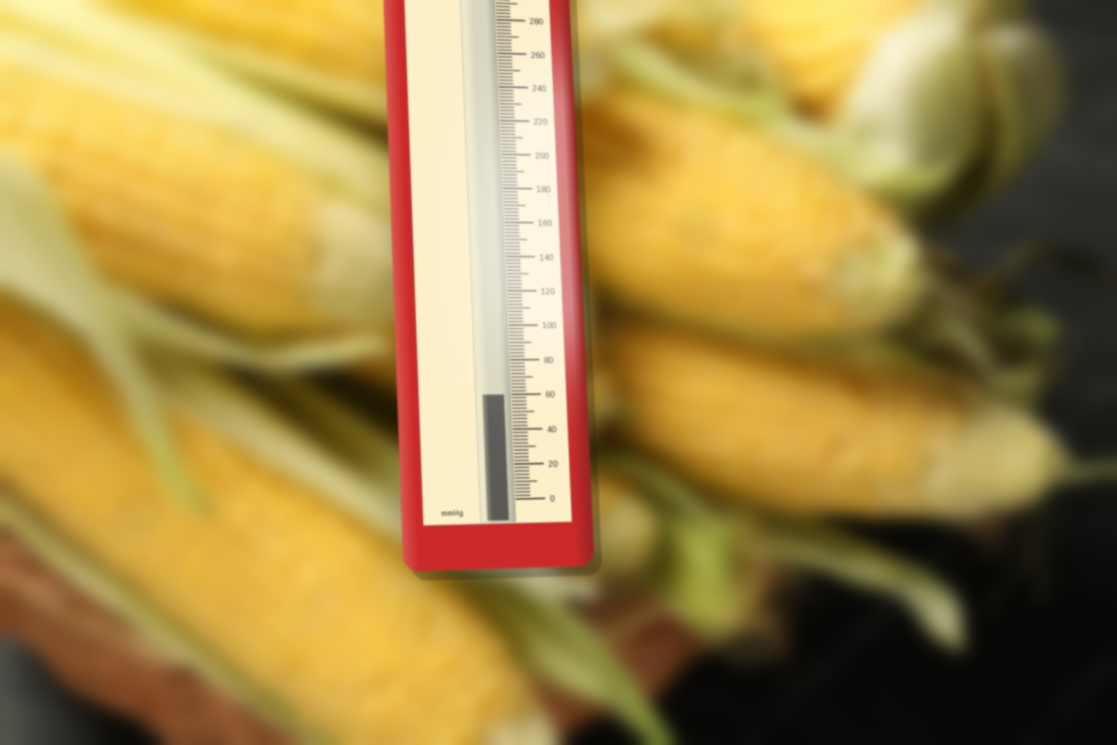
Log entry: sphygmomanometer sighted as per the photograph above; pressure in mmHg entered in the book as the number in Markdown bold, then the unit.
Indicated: **60** mmHg
